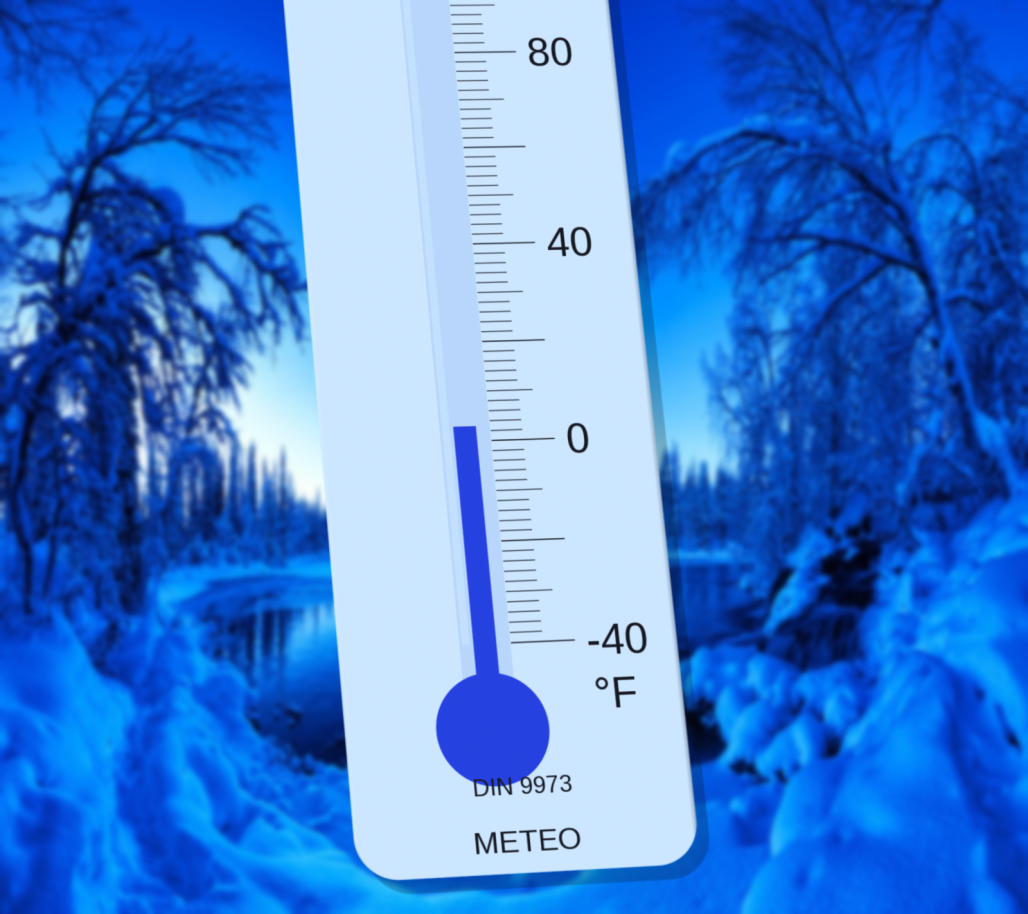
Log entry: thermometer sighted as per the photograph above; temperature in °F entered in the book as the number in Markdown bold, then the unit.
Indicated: **3** °F
